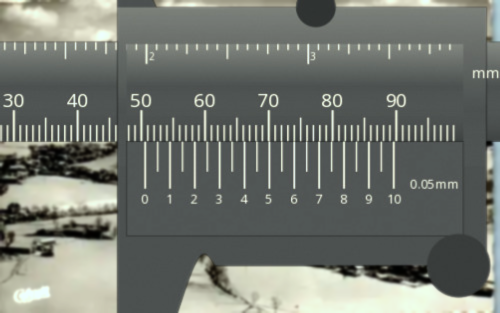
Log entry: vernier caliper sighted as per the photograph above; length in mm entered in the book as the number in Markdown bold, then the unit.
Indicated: **50.6** mm
